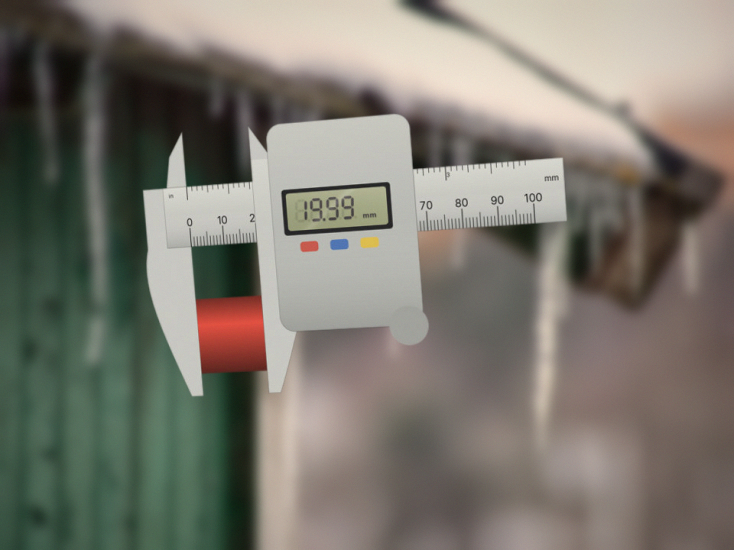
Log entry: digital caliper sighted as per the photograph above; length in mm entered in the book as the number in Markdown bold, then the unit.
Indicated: **19.99** mm
